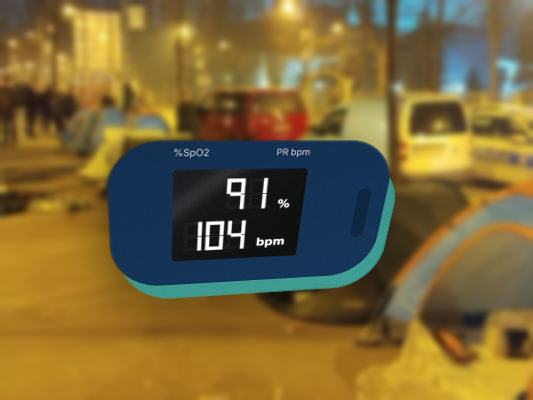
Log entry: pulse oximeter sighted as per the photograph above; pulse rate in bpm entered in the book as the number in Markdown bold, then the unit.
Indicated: **104** bpm
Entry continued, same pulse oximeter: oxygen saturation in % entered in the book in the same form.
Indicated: **91** %
